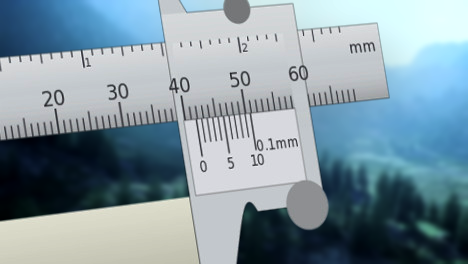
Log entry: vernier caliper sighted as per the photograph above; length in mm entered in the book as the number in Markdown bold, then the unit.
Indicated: **41.8** mm
